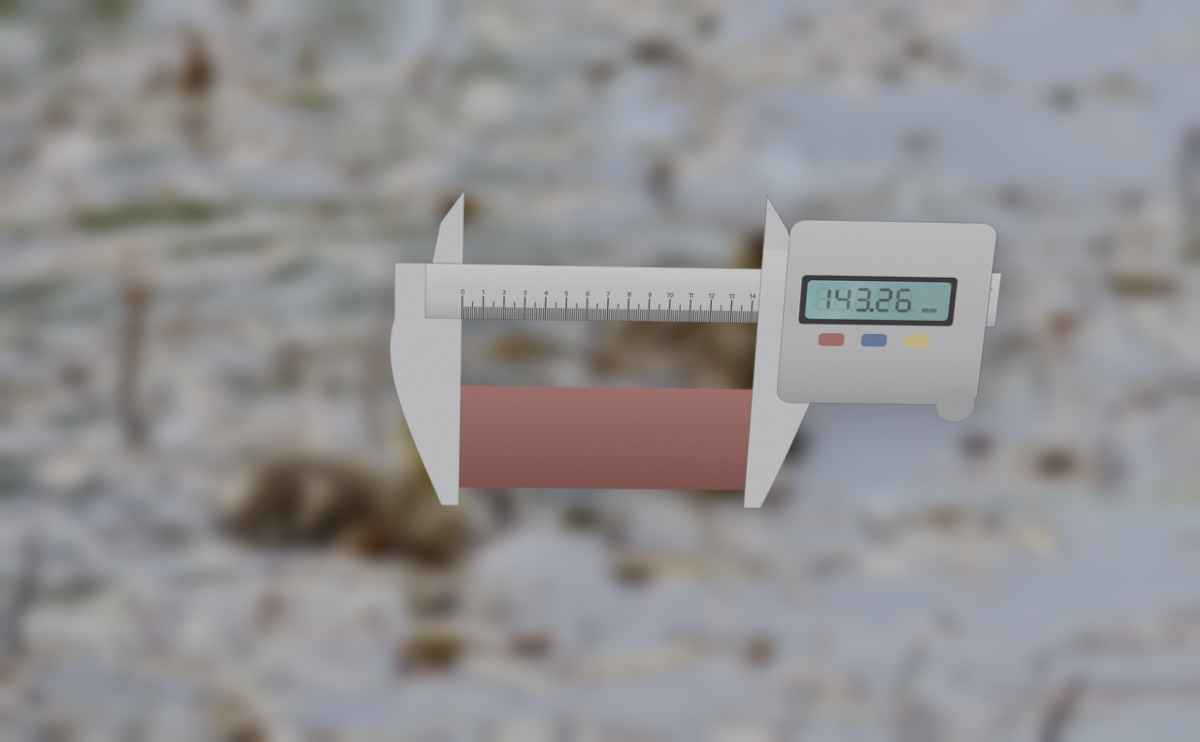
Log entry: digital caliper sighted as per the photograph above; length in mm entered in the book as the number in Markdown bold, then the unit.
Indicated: **143.26** mm
